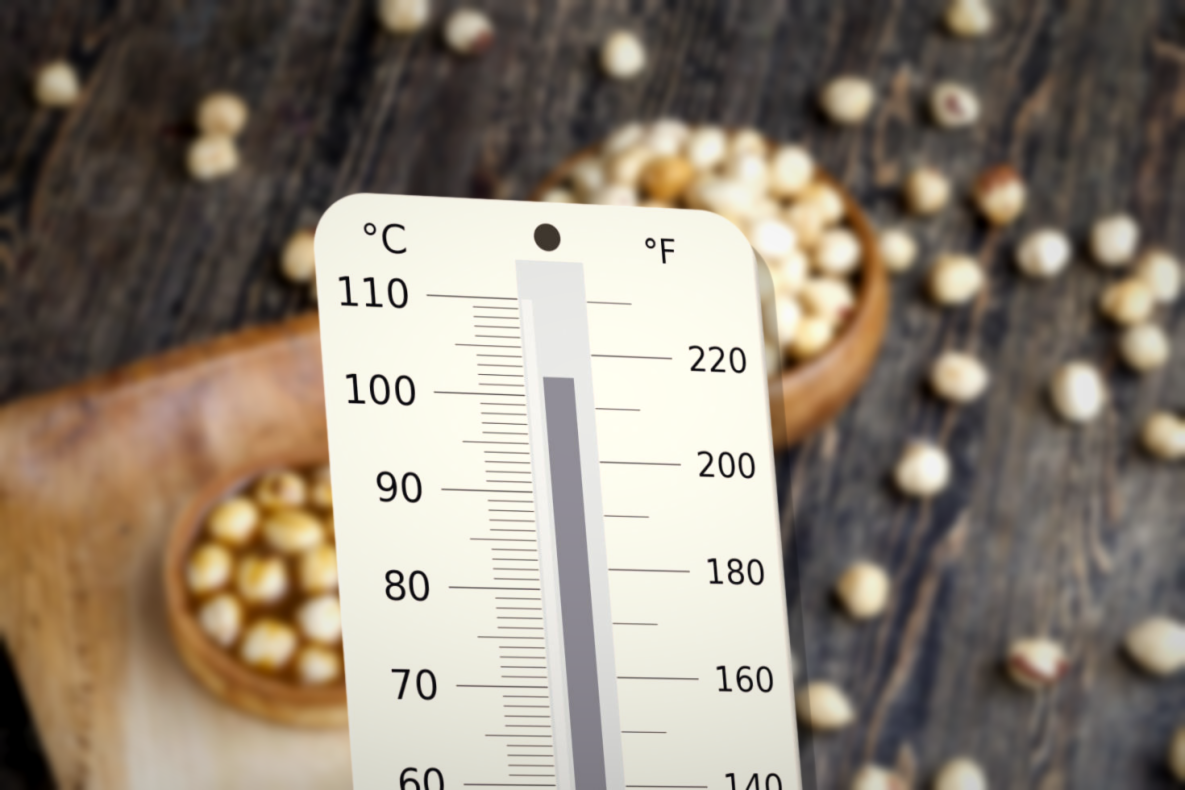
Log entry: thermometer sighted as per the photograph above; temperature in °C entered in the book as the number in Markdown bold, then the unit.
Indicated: **102** °C
